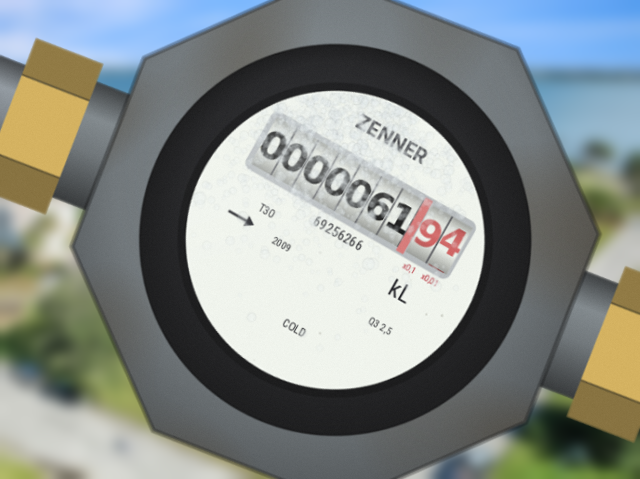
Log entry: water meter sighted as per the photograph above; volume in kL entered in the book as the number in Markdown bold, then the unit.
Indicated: **61.94** kL
